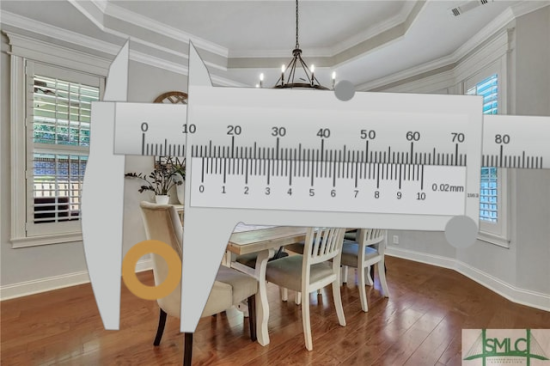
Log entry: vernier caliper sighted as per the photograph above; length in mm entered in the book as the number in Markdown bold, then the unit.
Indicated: **13.5** mm
